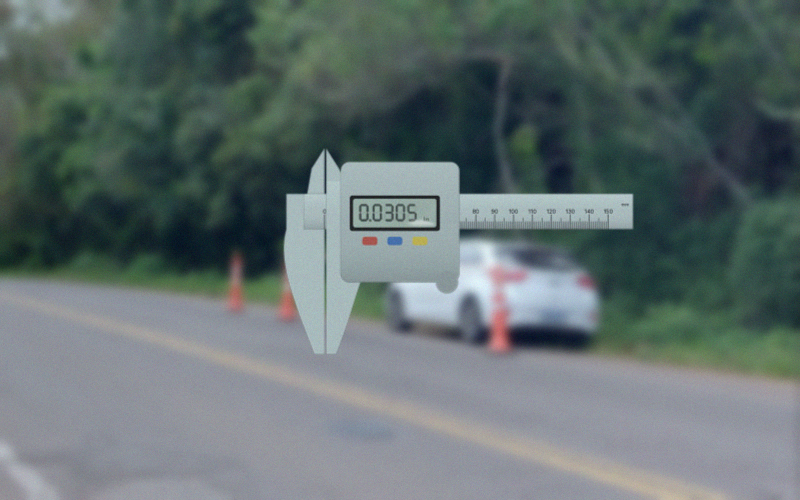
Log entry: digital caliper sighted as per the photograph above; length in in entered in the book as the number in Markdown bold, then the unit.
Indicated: **0.0305** in
